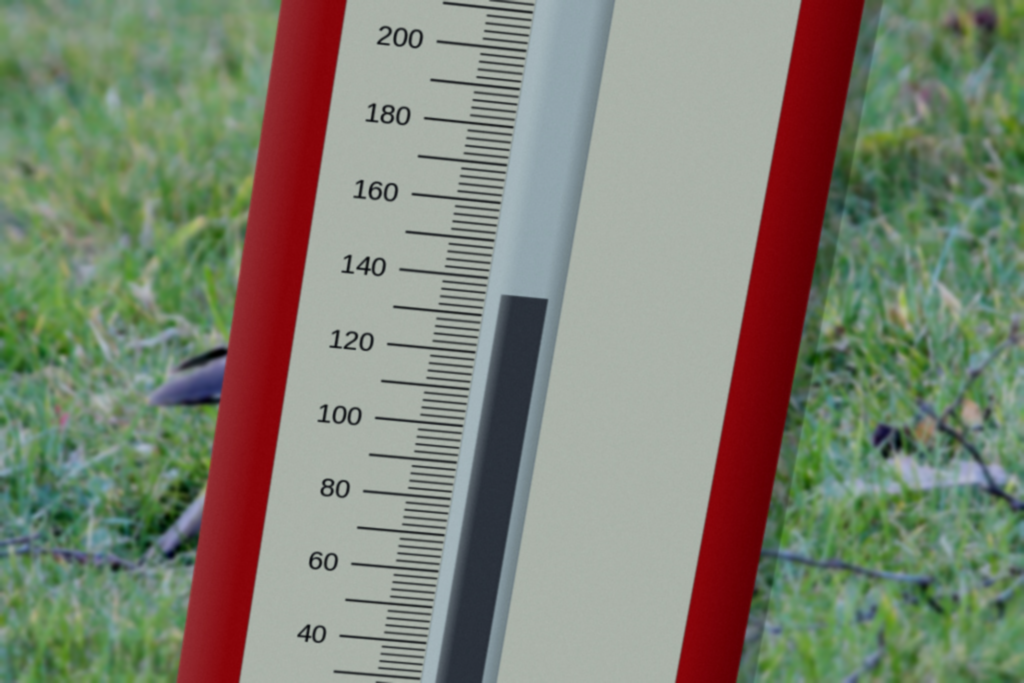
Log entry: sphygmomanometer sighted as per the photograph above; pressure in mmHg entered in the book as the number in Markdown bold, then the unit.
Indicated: **136** mmHg
